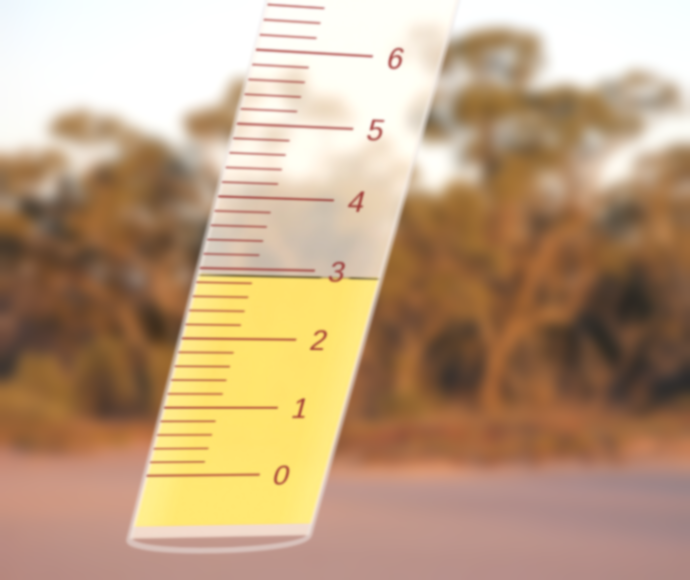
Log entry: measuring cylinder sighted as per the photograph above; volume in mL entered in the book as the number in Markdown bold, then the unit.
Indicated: **2.9** mL
